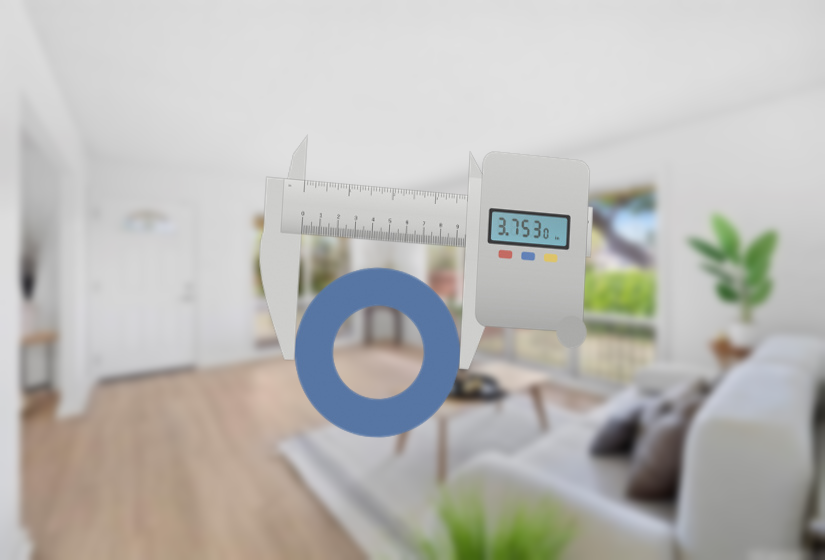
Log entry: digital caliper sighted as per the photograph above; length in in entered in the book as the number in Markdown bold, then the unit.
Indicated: **3.7530** in
